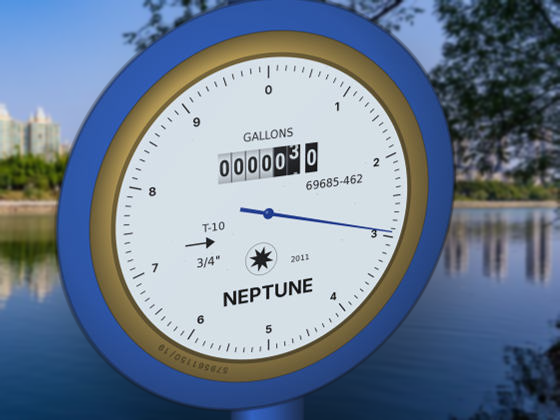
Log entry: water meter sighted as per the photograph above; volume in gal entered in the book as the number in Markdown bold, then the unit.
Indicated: **32.9** gal
